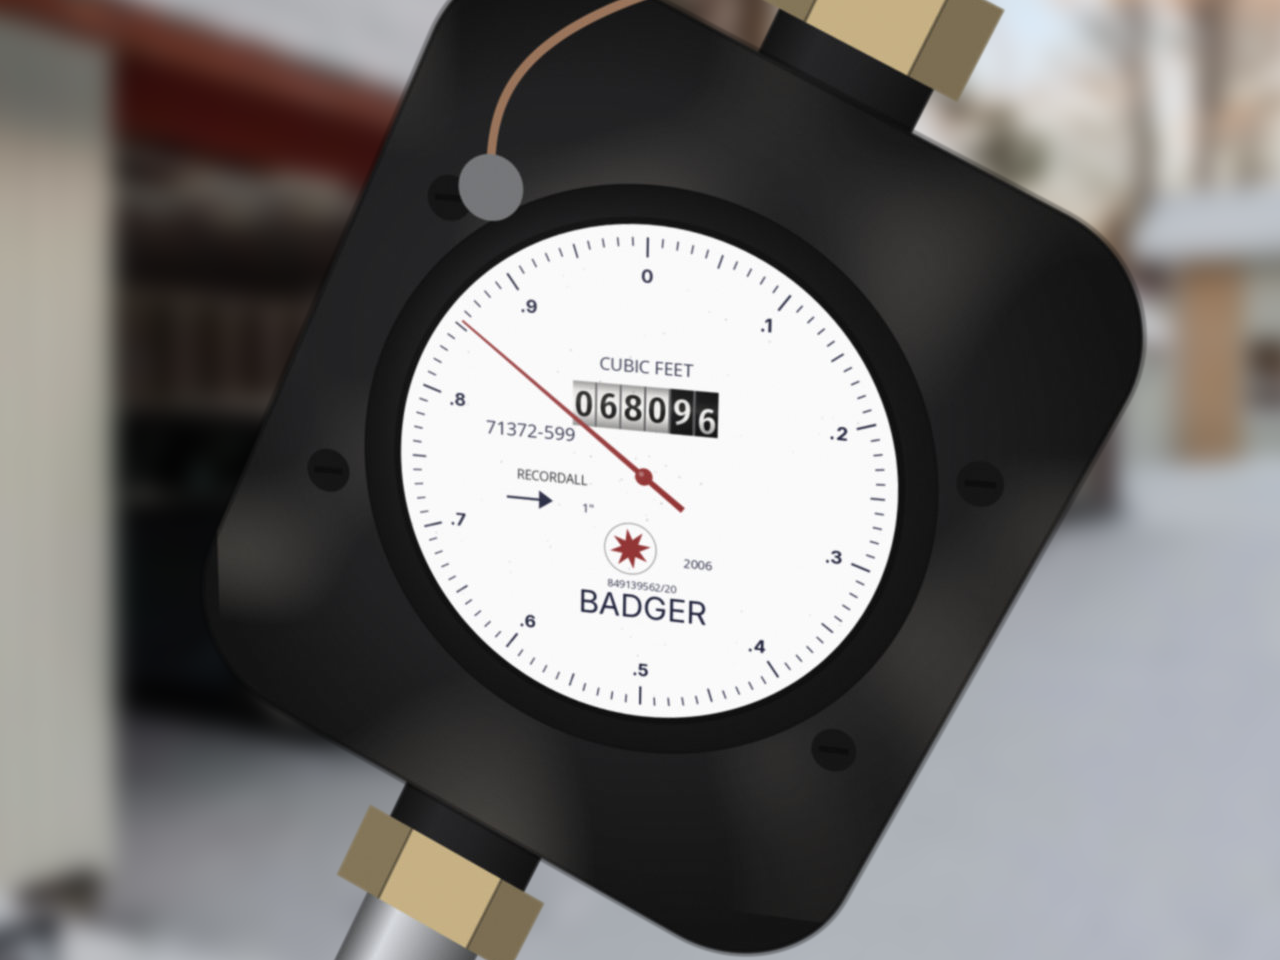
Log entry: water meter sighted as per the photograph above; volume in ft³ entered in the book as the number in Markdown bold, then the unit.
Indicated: **68095.85** ft³
